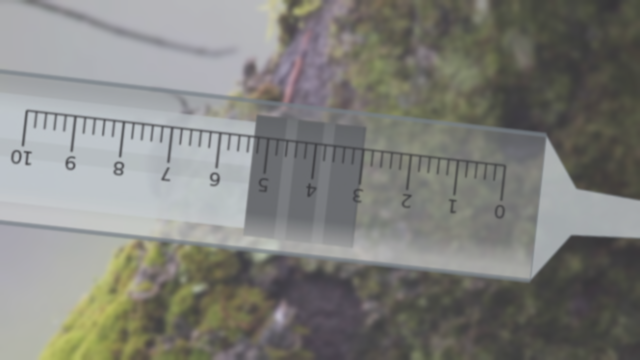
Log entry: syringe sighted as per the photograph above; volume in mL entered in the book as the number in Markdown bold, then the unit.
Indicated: **3** mL
